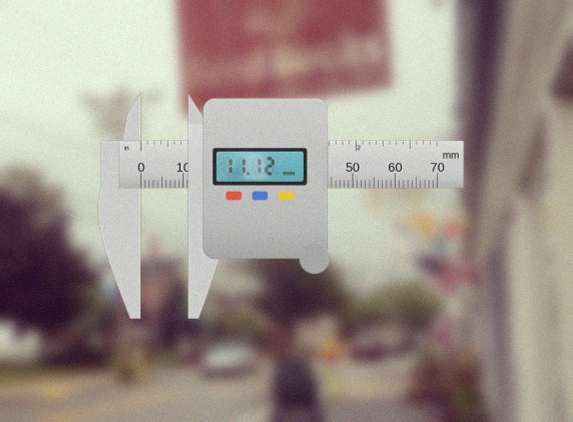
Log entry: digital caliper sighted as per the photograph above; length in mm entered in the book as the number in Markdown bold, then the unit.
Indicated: **11.12** mm
